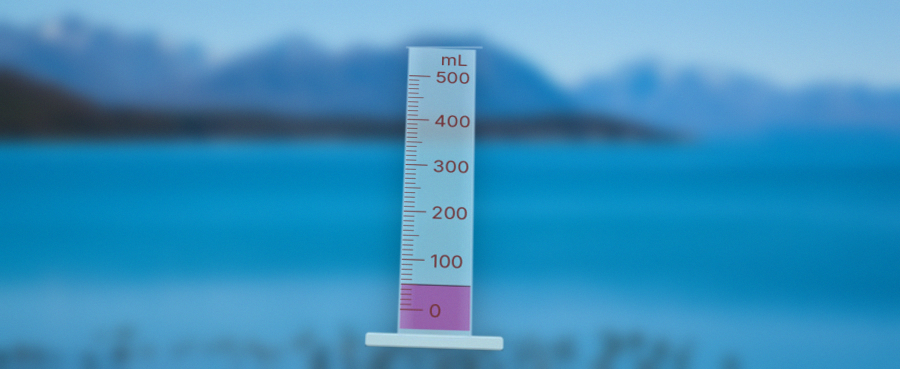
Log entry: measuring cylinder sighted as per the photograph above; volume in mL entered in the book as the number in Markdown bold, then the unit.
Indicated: **50** mL
